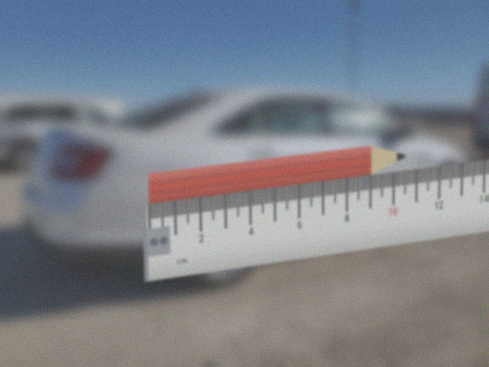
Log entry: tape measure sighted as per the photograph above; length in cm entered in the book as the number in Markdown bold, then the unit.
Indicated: **10.5** cm
